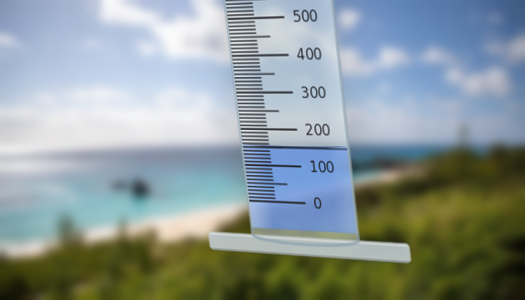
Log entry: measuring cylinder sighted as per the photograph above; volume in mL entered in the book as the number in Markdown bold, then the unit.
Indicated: **150** mL
